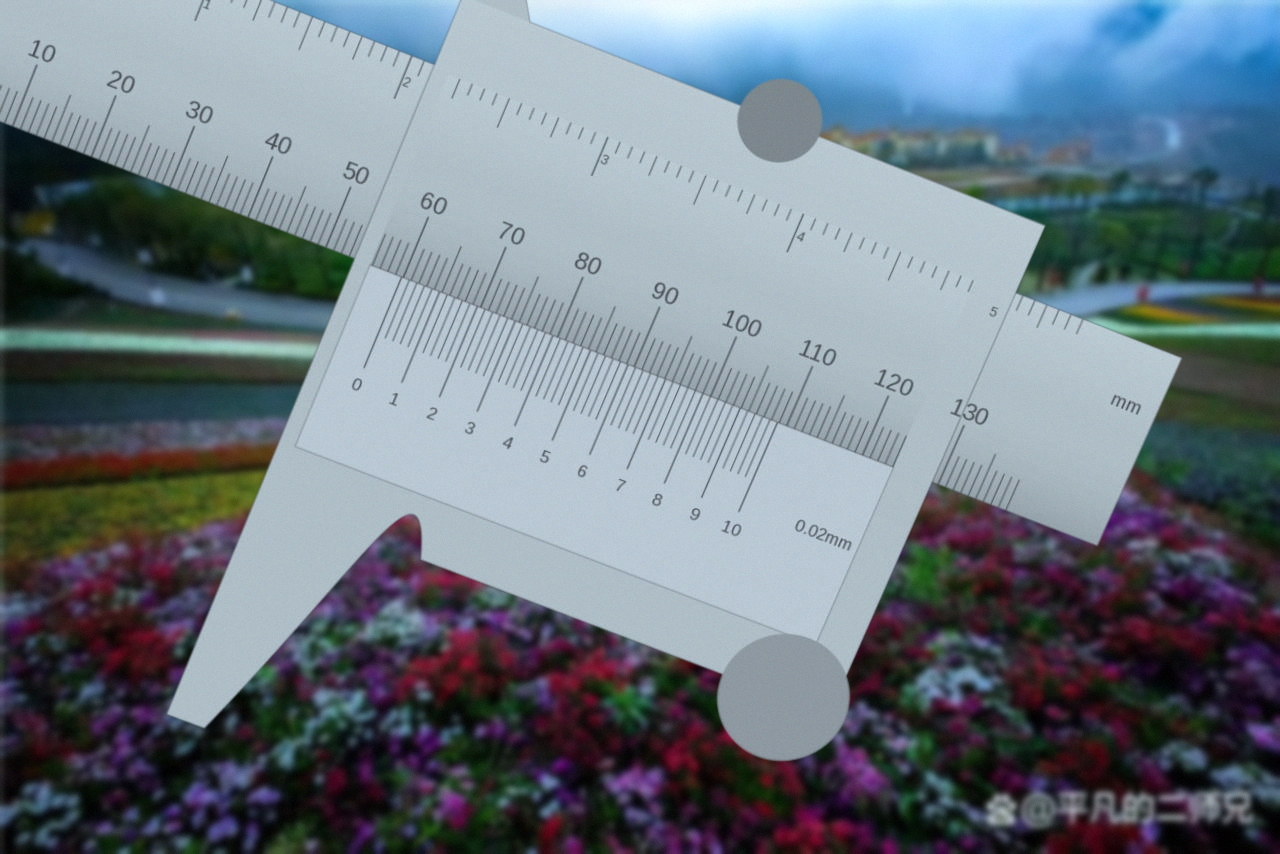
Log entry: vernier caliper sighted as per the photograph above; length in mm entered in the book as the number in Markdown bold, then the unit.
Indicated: **59.8** mm
